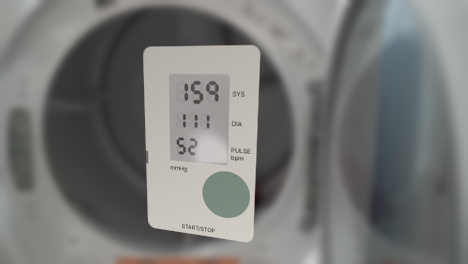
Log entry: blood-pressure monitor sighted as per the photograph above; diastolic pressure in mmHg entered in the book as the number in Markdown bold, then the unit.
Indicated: **111** mmHg
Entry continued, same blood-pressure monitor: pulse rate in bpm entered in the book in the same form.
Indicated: **52** bpm
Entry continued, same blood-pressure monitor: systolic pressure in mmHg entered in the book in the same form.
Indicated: **159** mmHg
